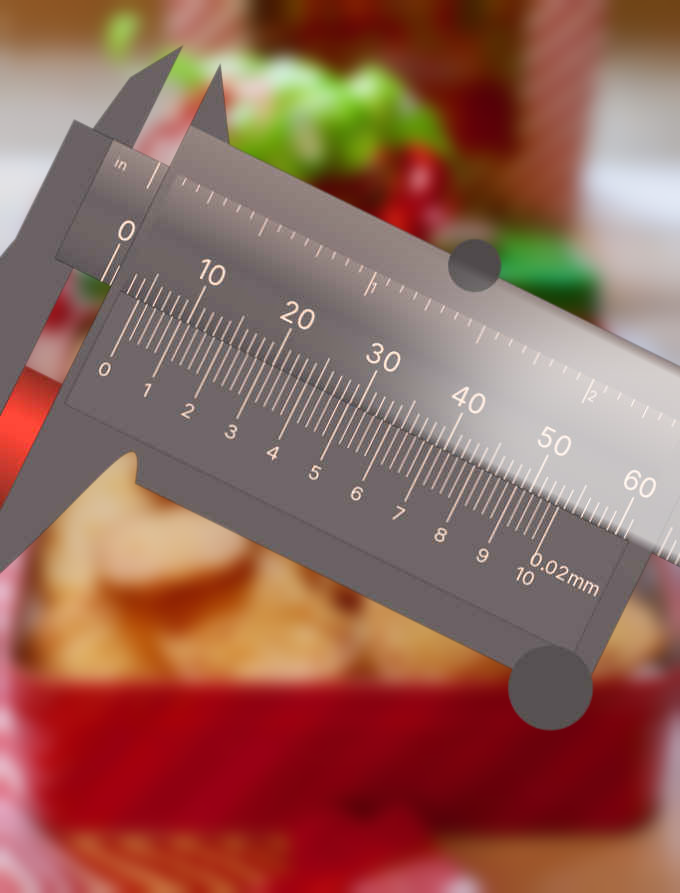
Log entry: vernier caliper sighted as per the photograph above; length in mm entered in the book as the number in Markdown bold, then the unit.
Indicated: **4.4** mm
